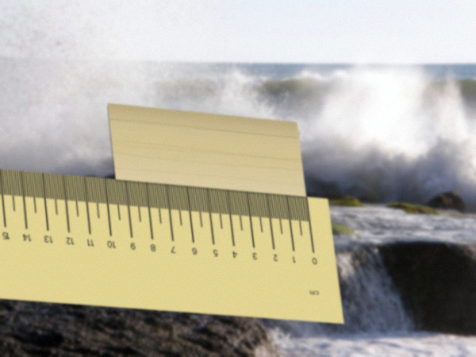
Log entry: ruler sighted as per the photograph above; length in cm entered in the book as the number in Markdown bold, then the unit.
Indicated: **9.5** cm
